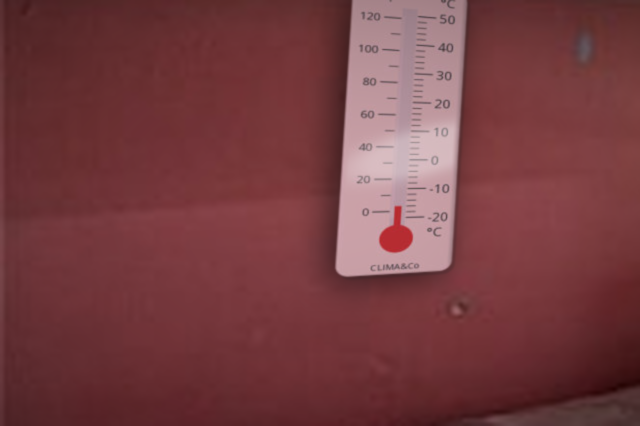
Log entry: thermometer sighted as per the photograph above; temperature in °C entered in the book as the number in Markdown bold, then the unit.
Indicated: **-16** °C
